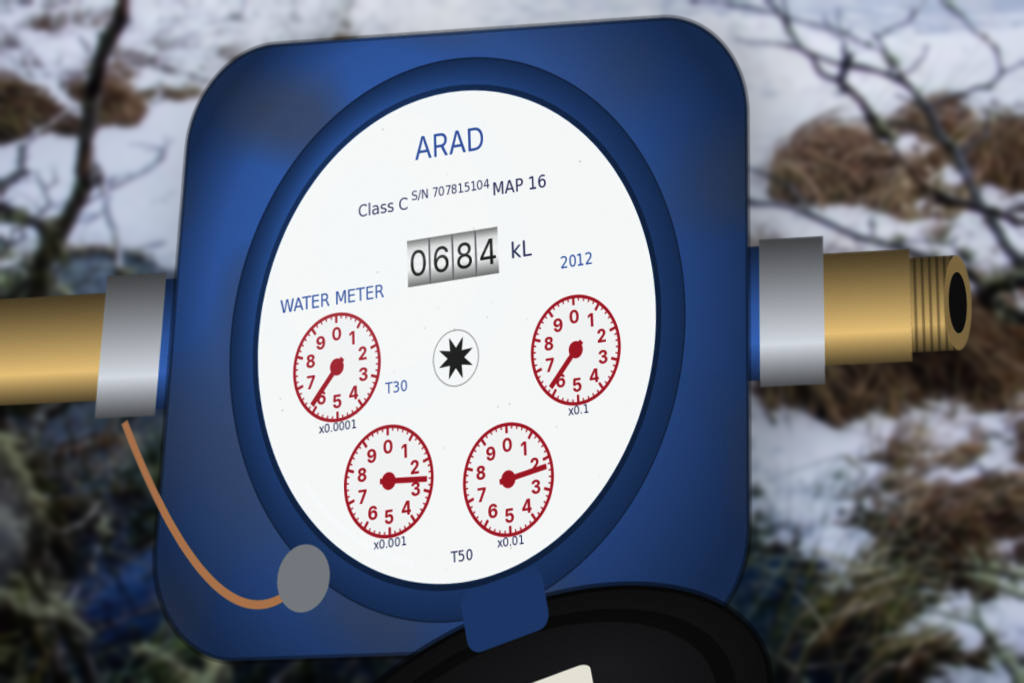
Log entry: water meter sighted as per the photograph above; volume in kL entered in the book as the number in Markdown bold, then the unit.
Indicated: **684.6226** kL
